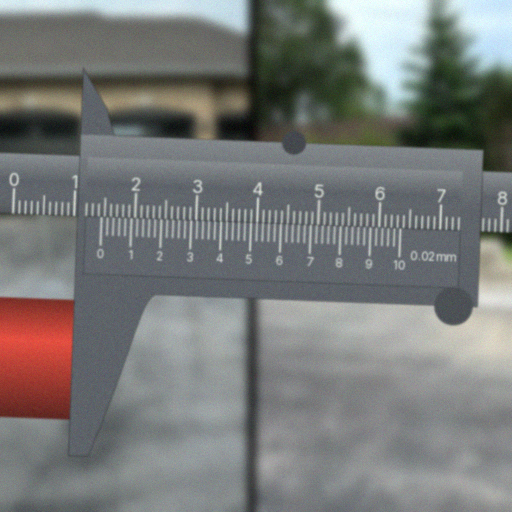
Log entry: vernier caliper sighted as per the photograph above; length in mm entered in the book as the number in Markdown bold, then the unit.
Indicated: **14.5** mm
